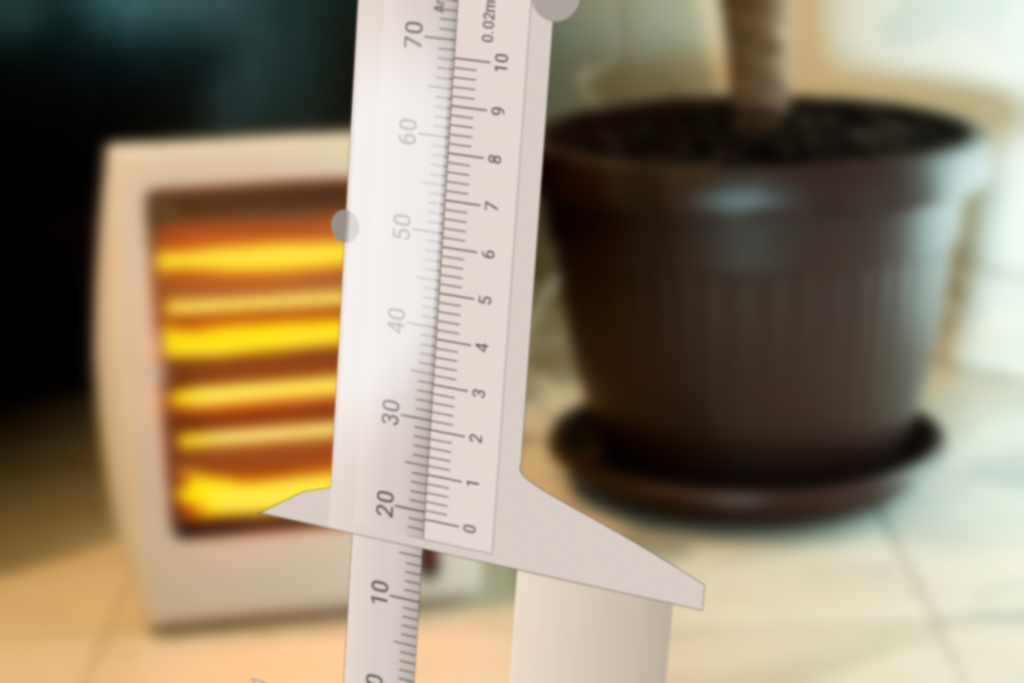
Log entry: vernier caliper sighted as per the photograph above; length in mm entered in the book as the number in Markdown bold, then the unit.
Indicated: **19.2** mm
